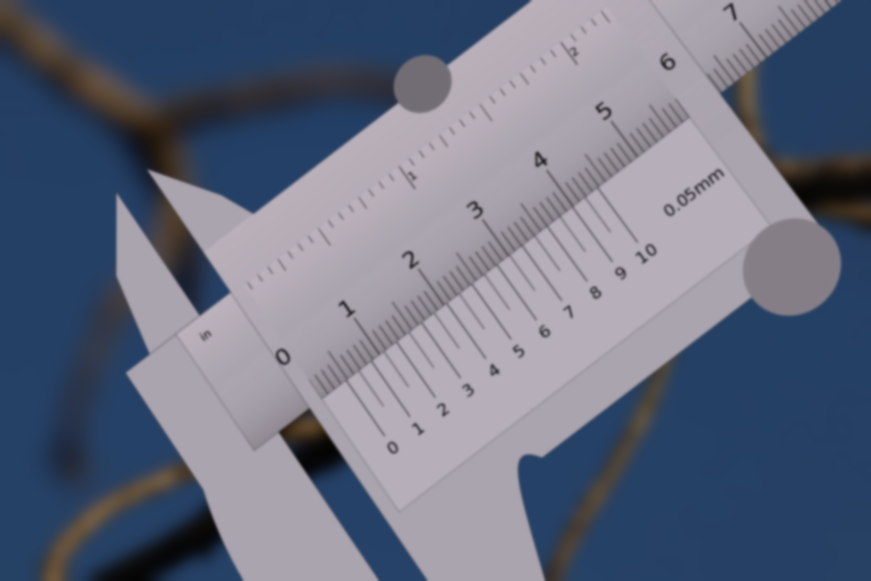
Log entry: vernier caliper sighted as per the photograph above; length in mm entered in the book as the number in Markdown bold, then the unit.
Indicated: **4.8** mm
